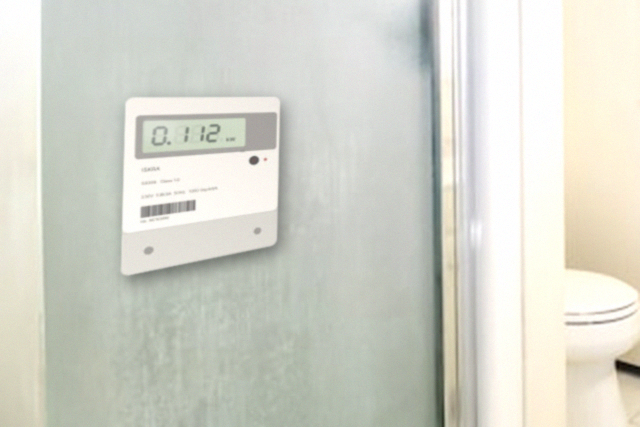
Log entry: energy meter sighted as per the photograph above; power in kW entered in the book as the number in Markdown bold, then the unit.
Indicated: **0.112** kW
